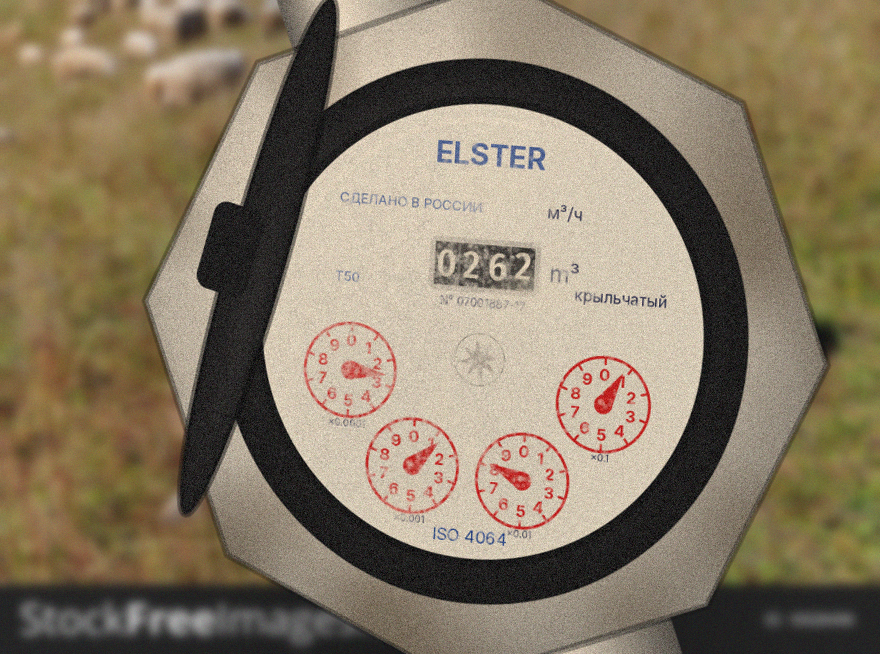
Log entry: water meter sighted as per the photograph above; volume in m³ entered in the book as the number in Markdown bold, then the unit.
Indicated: **262.0812** m³
